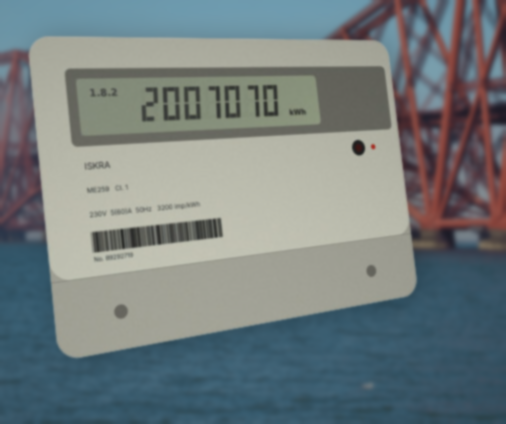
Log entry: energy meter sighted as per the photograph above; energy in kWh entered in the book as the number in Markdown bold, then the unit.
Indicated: **2007070** kWh
